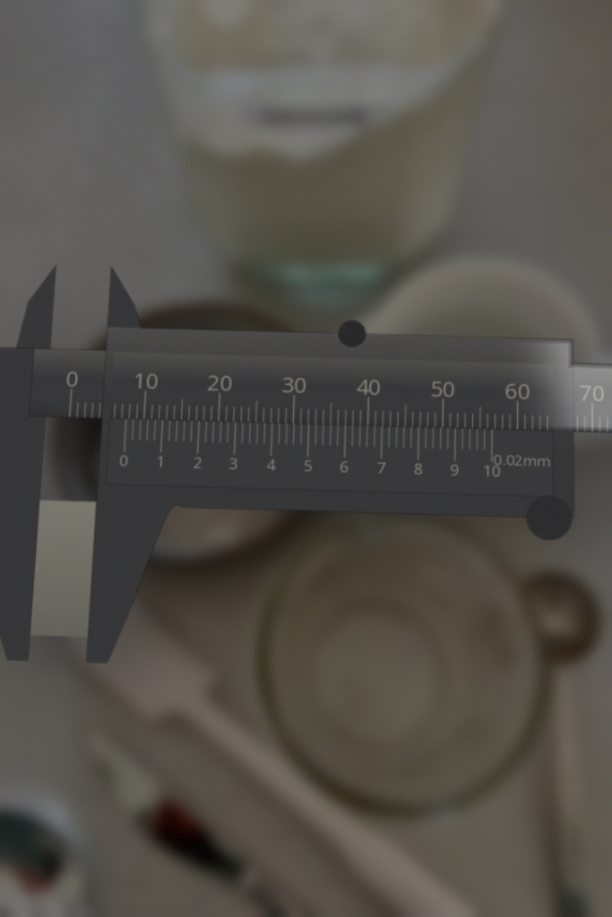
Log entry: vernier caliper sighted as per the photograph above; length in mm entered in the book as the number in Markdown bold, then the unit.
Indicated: **7.6** mm
